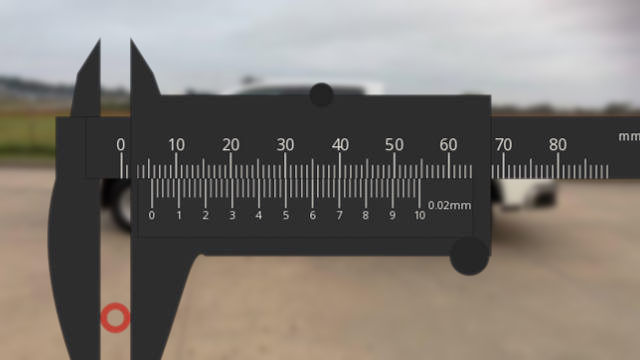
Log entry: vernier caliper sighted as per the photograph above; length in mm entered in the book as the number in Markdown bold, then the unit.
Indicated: **5.6** mm
